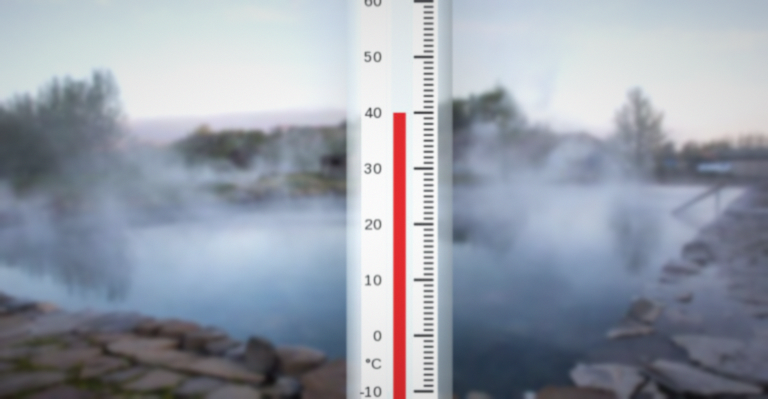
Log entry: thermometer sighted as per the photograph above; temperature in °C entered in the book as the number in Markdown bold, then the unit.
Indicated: **40** °C
